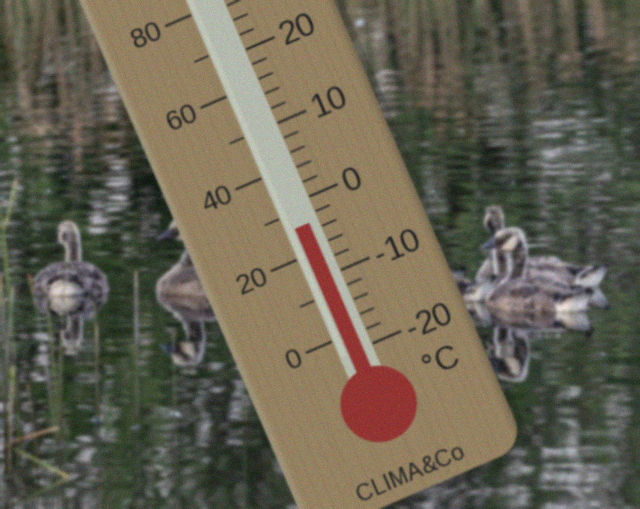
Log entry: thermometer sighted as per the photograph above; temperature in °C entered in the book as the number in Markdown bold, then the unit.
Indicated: **-3** °C
